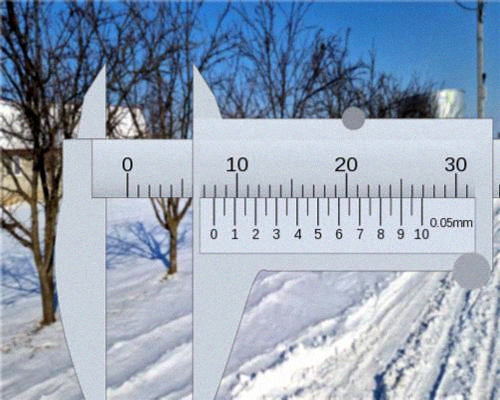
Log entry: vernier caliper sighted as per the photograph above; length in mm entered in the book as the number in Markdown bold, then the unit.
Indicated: **7.9** mm
